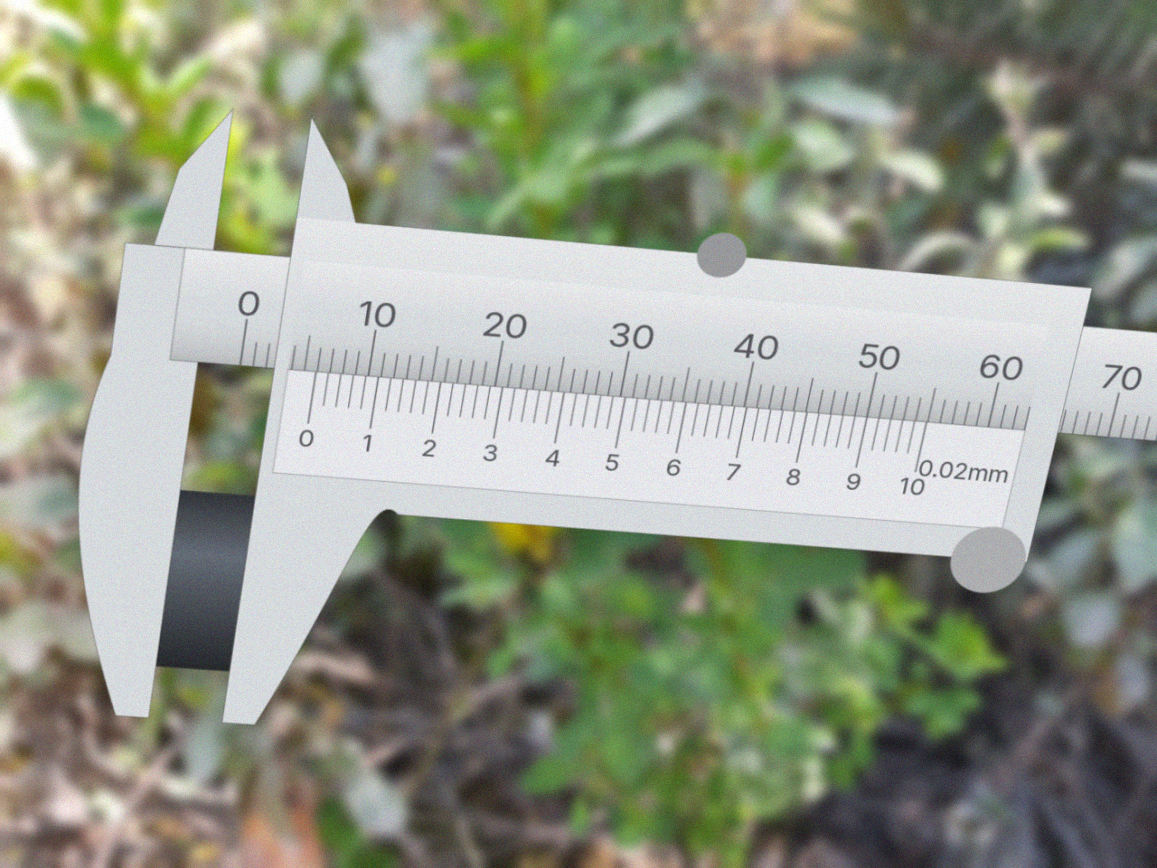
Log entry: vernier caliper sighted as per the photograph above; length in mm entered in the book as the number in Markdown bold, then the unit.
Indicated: **5.9** mm
